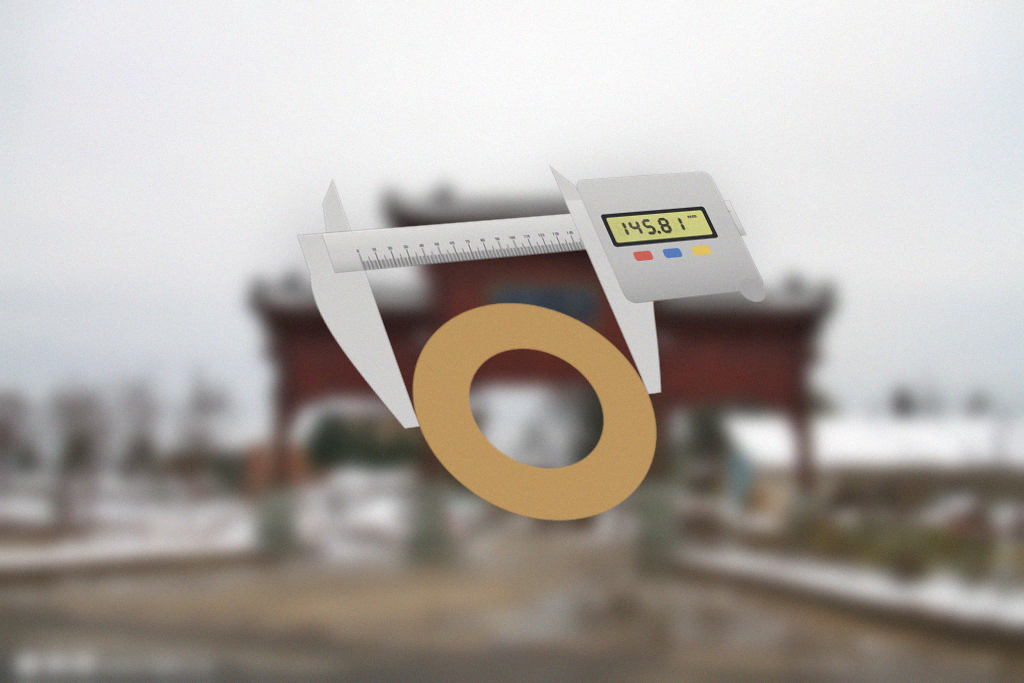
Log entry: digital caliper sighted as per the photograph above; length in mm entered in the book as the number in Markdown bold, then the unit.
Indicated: **145.81** mm
